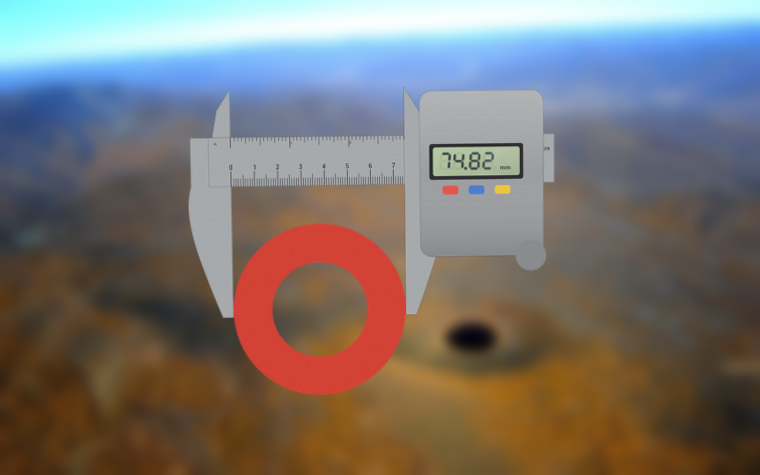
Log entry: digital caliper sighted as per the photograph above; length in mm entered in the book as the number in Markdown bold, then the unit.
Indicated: **74.82** mm
